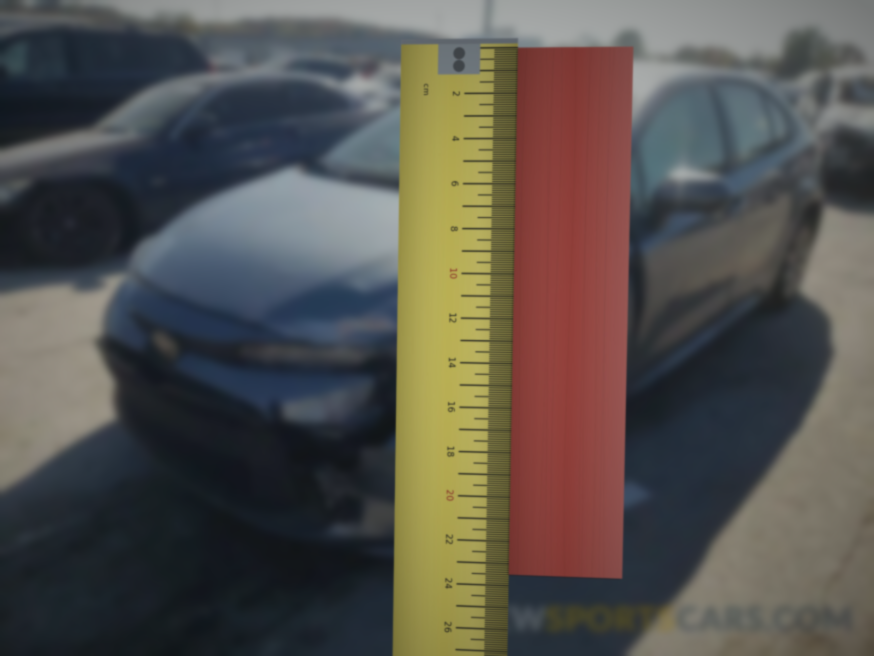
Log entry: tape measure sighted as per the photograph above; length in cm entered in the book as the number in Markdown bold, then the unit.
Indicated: **23.5** cm
